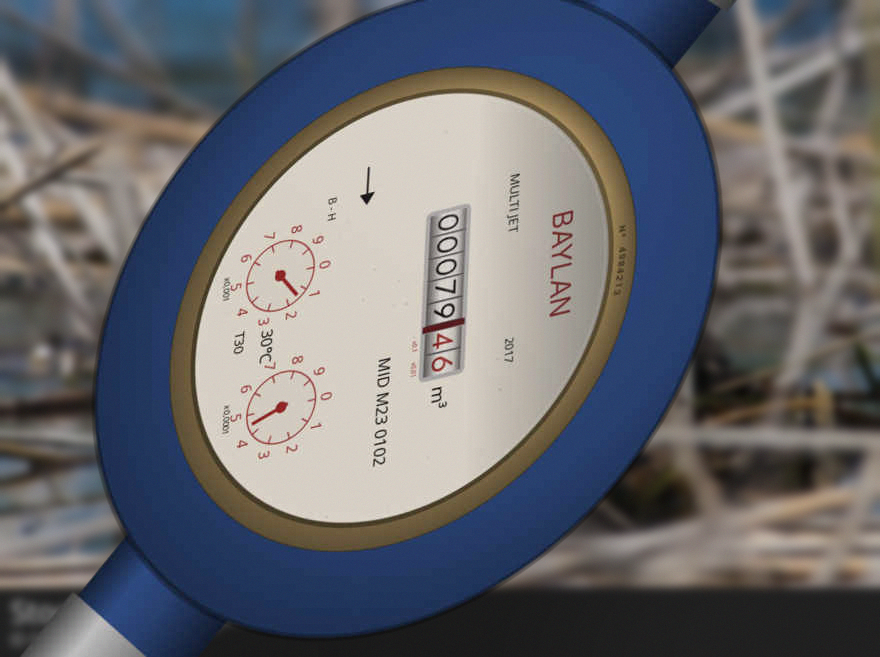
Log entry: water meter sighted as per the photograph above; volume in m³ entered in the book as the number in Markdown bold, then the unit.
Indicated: **79.4614** m³
